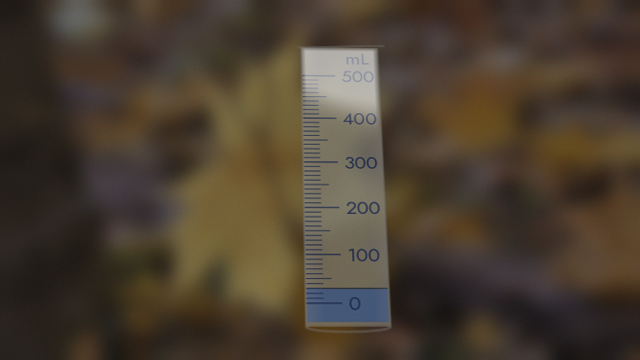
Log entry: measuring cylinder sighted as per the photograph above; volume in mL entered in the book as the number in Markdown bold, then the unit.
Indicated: **30** mL
